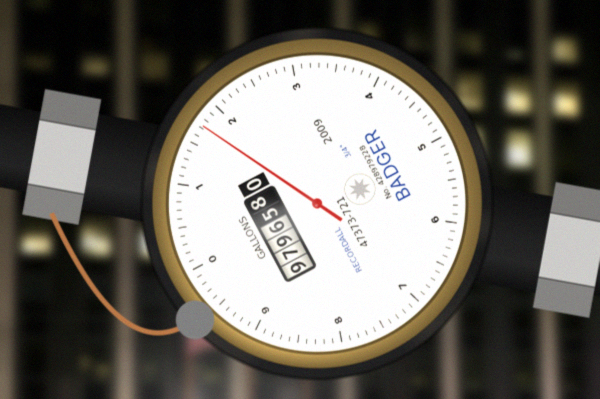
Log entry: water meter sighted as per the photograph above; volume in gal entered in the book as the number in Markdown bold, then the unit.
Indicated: **9796581.7** gal
